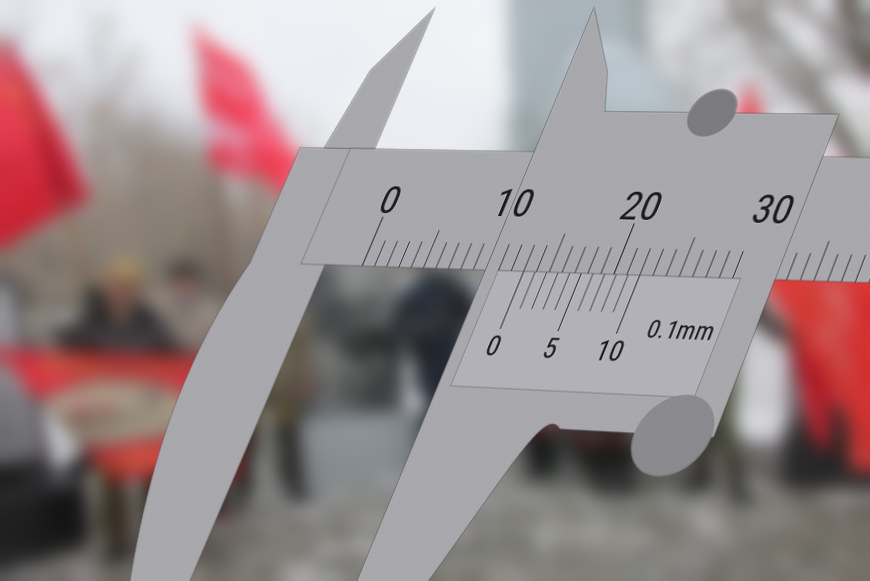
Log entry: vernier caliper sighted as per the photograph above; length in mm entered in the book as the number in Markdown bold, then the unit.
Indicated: **13.0** mm
